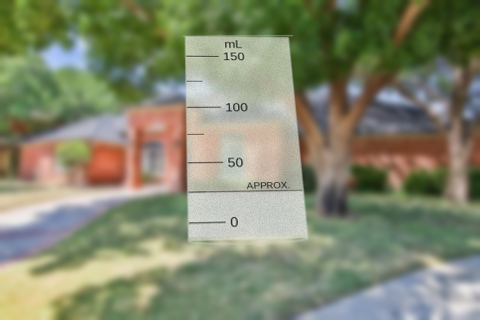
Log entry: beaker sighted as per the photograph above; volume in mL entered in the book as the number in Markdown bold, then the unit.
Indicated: **25** mL
